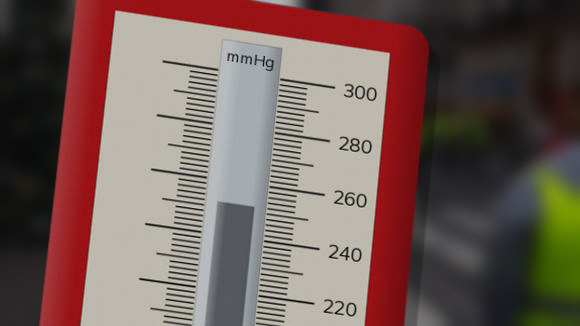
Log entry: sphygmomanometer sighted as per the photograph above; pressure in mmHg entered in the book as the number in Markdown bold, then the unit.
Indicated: **252** mmHg
